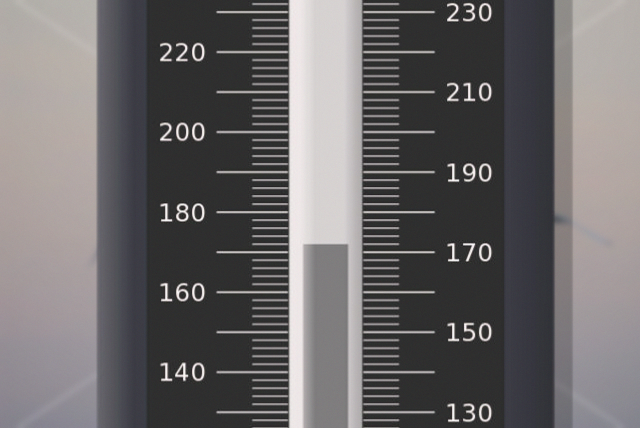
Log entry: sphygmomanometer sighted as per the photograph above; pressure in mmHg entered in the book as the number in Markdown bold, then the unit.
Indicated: **172** mmHg
